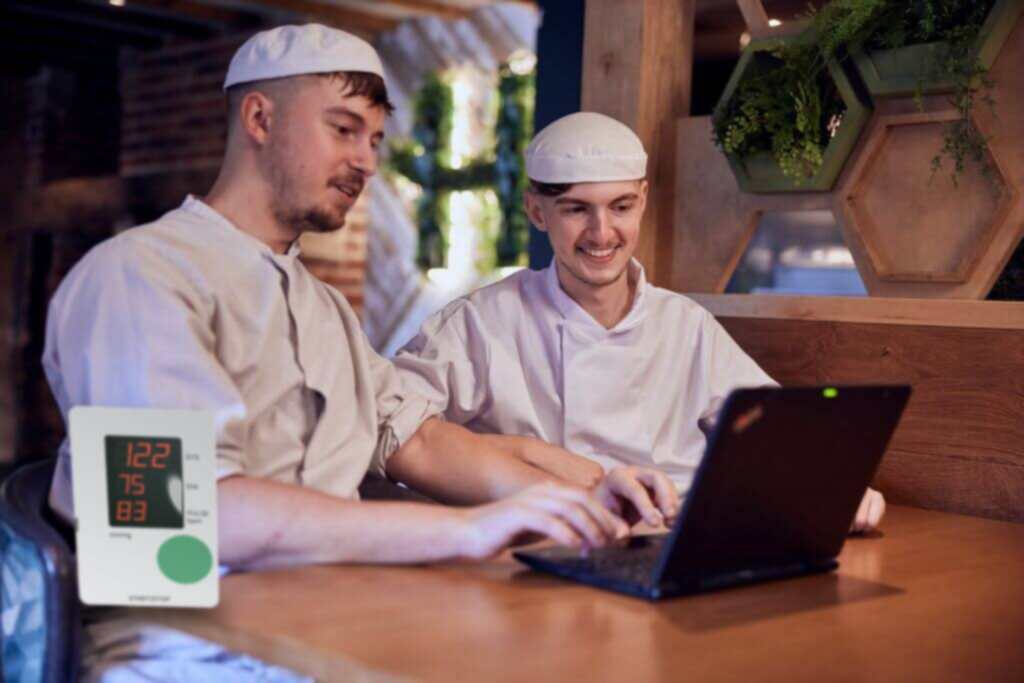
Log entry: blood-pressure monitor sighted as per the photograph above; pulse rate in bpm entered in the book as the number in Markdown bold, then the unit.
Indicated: **83** bpm
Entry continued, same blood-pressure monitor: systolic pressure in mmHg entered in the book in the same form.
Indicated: **122** mmHg
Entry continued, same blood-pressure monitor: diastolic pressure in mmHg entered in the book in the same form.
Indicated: **75** mmHg
